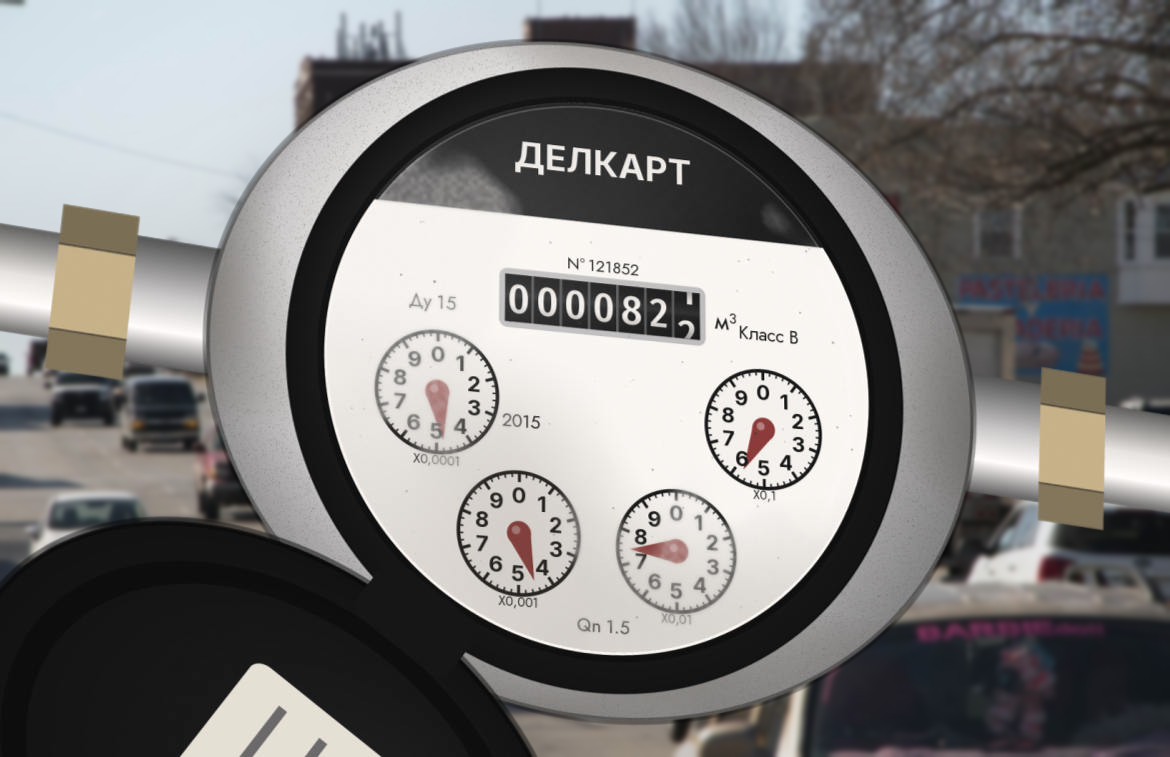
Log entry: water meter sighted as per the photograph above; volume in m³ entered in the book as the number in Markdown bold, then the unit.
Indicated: **821.5744** m³
